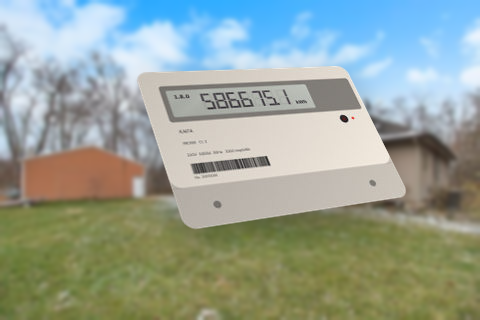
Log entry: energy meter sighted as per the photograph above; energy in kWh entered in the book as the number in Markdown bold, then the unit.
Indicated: **586675.1** kWh
